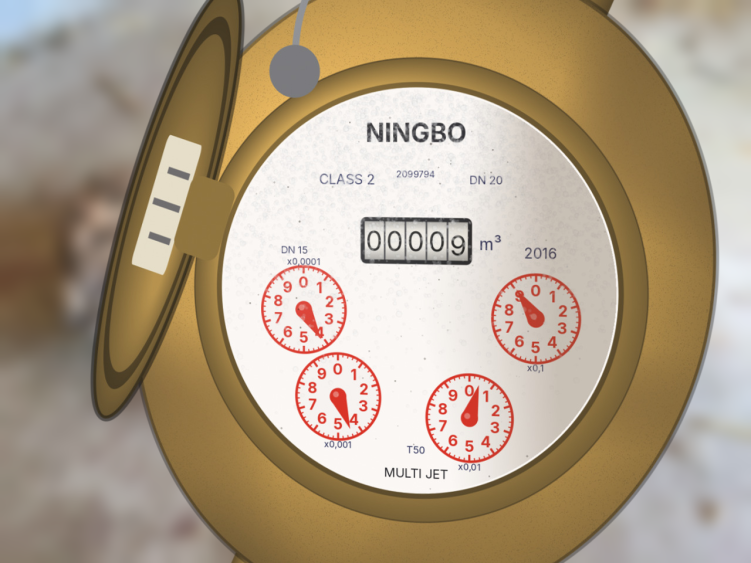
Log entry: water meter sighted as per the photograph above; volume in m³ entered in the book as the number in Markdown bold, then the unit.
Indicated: **8.9044** m³
